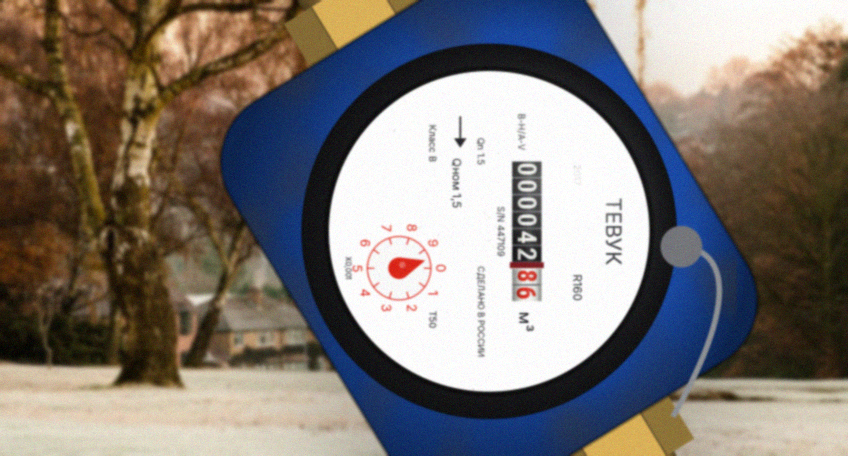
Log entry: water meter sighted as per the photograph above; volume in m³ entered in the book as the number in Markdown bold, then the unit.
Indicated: **42.859** m³
